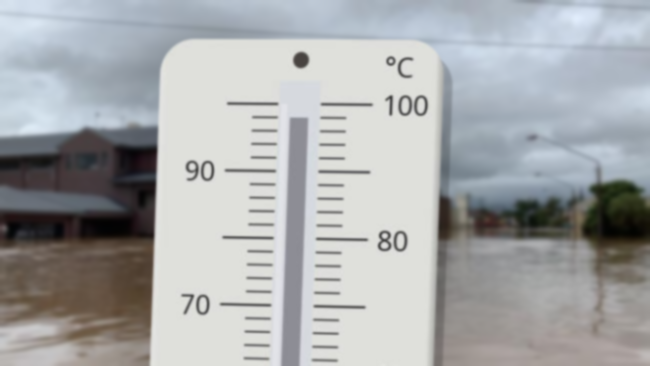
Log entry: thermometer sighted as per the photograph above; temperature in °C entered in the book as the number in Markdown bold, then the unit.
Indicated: **98** °C
